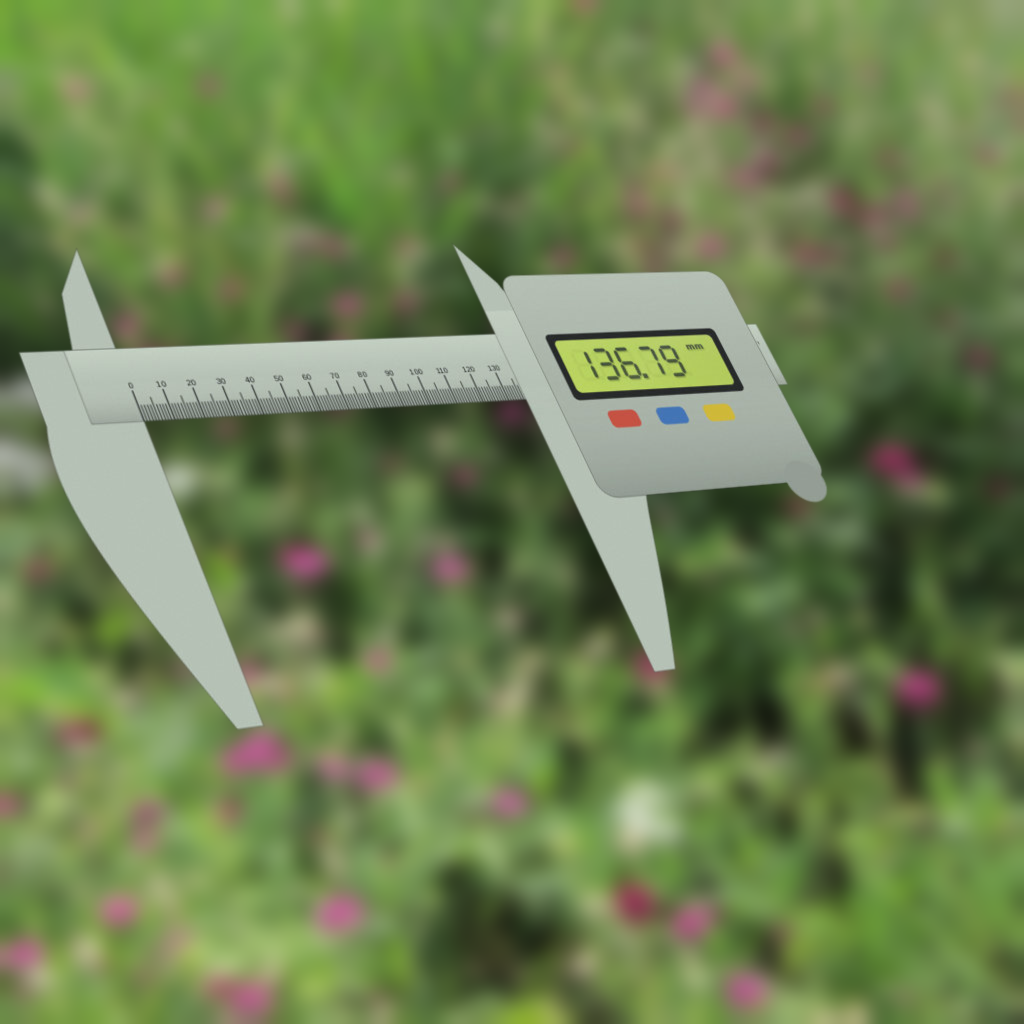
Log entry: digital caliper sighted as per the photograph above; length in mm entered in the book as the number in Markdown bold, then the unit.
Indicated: **136.79** mm
